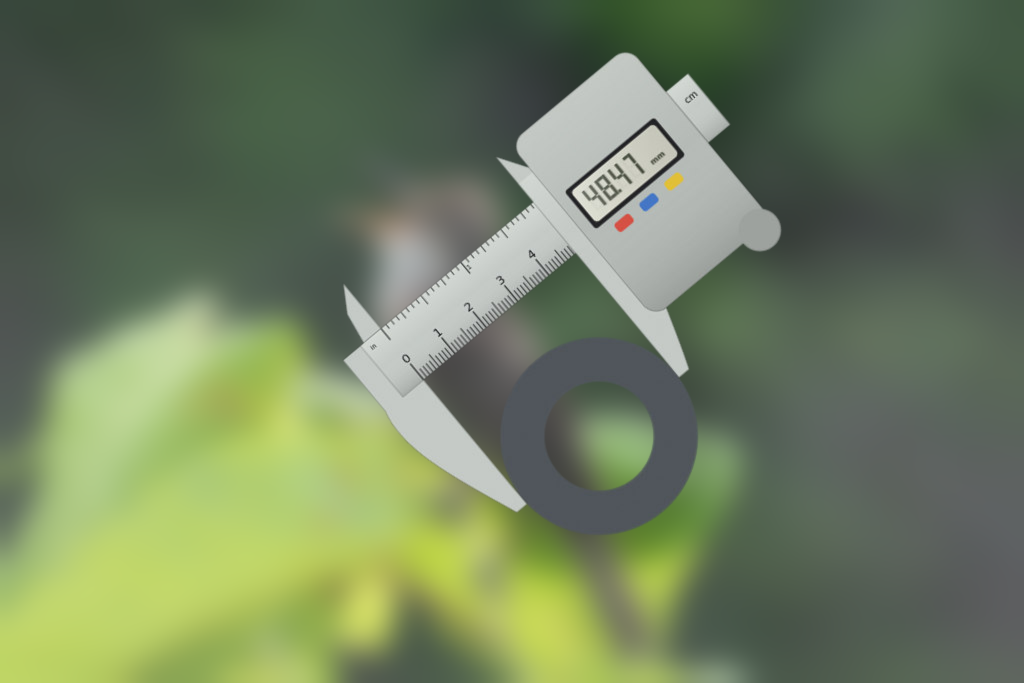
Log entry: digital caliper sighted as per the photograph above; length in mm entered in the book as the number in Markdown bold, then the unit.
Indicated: **48.47** mm
